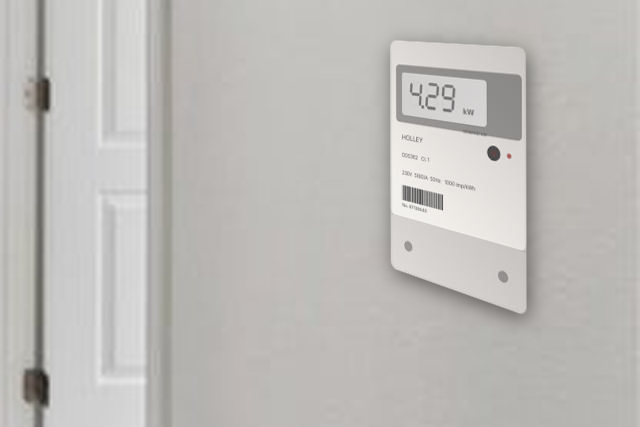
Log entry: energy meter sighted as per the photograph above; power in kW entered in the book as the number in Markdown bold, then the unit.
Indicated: **4.29** kW
